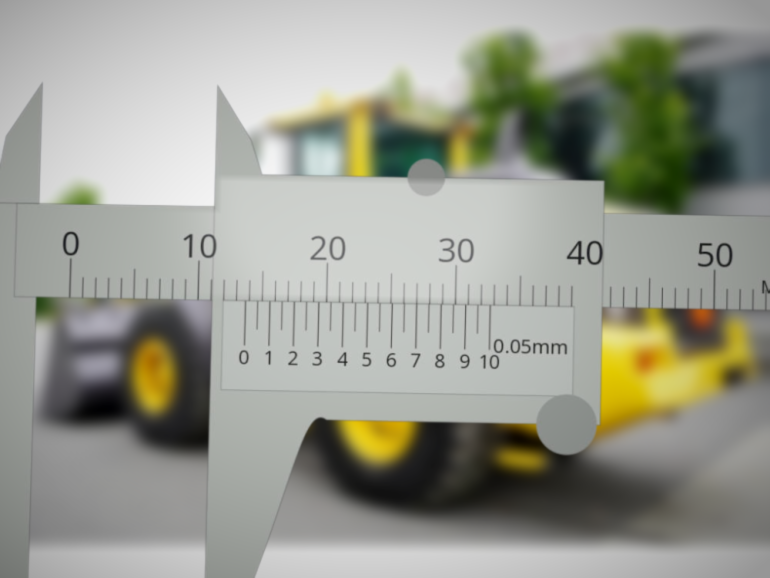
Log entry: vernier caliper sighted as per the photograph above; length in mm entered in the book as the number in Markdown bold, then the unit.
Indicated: **13.7** mm
